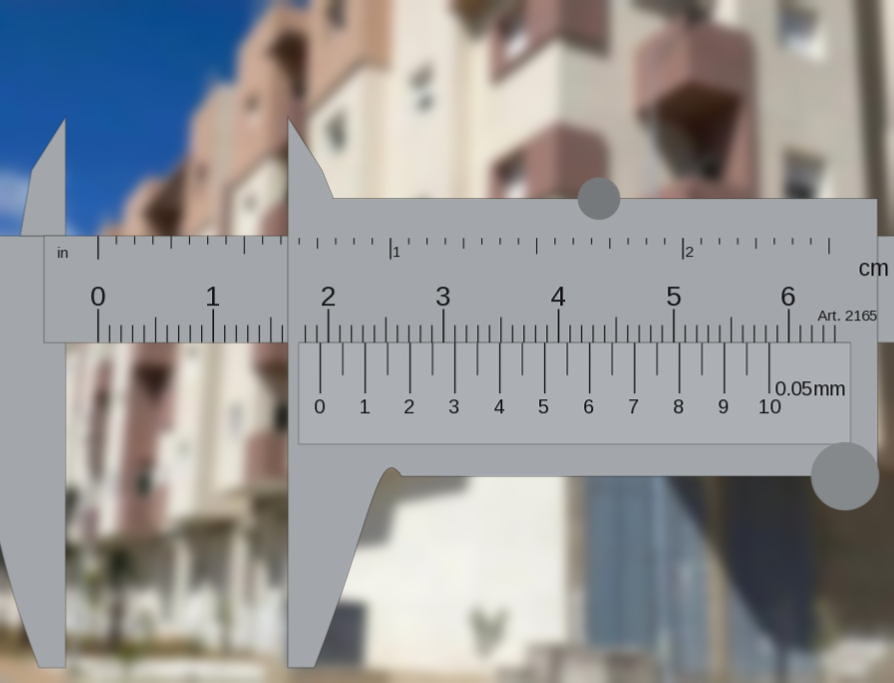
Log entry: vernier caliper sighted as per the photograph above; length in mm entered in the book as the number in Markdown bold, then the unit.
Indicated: **19.3** mm
